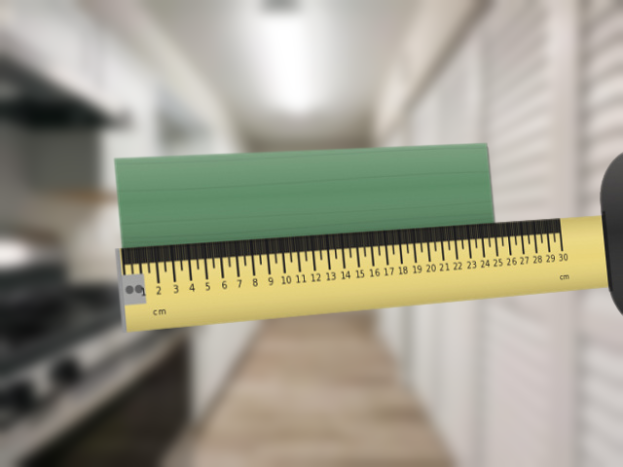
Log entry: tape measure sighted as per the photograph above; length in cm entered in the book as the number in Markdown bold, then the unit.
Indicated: **25** cm
